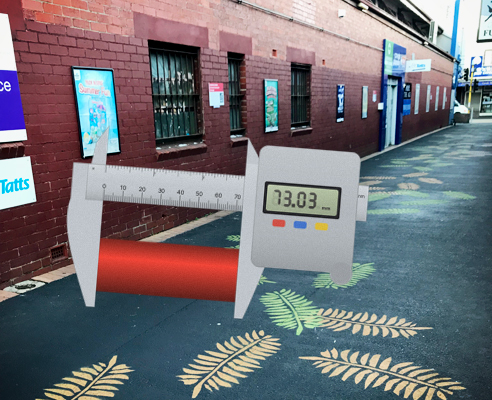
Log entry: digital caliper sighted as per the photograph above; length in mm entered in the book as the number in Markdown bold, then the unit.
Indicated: **73.03** mm
